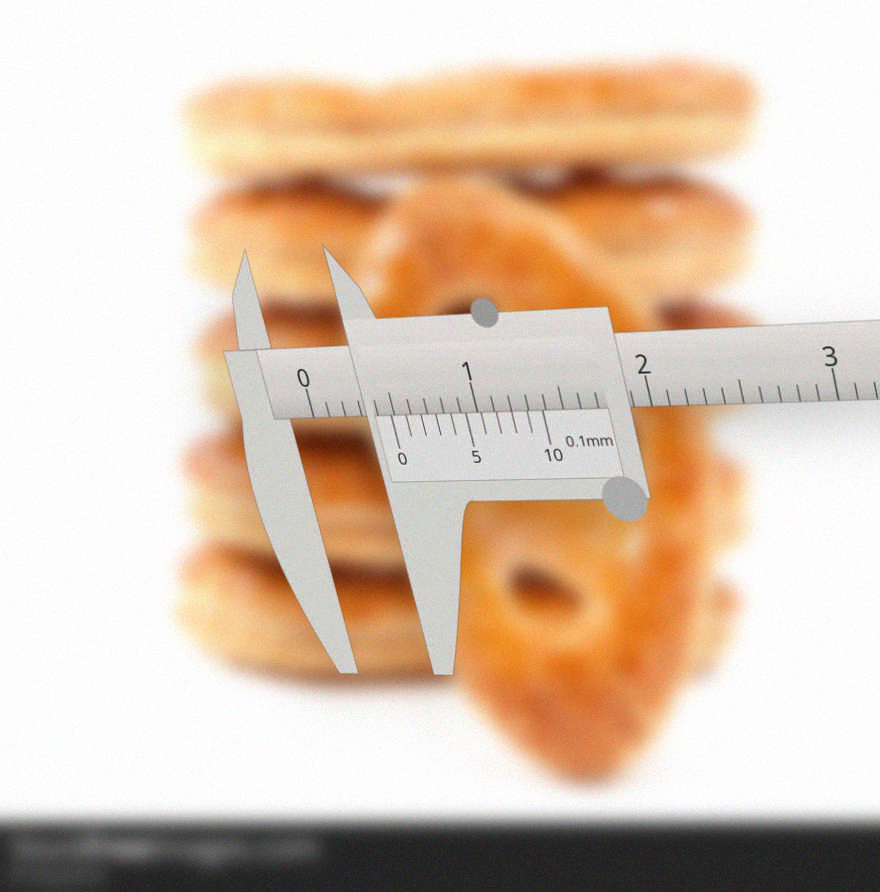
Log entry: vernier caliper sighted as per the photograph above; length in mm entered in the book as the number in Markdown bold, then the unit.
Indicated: **4.8** mm
